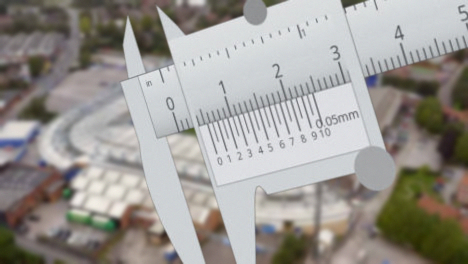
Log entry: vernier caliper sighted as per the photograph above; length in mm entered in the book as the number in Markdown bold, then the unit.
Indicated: **5.5** mm
